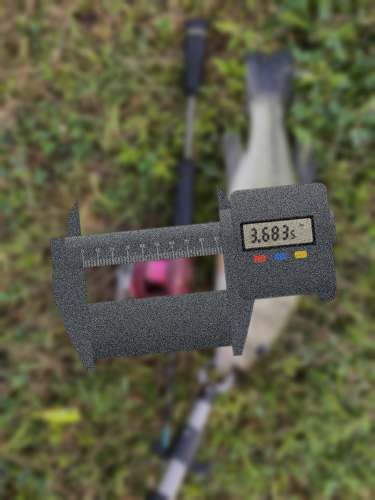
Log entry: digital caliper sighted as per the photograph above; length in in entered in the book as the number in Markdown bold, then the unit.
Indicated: **3.6835** in
